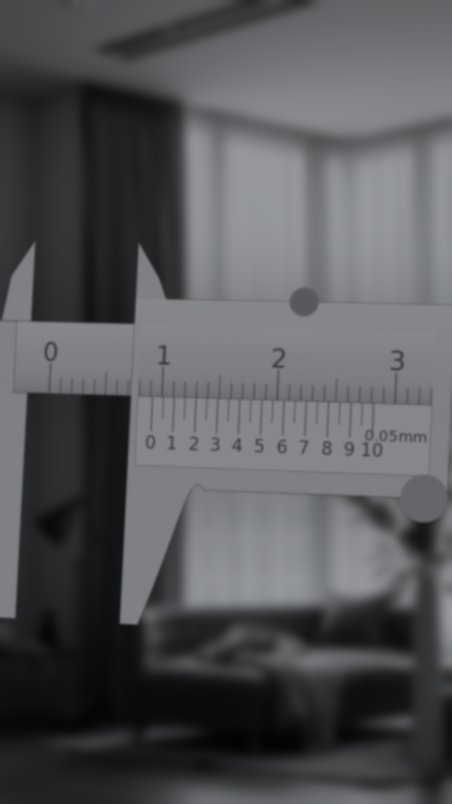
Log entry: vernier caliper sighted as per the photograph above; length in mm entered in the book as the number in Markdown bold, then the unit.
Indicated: **9.2** mm
